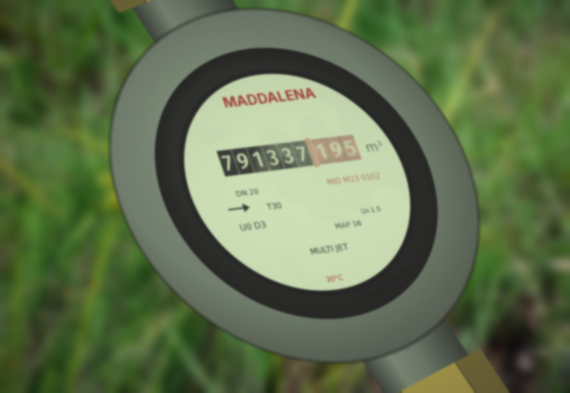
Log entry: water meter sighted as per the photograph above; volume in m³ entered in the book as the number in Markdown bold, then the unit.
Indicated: **791337.195** m³
